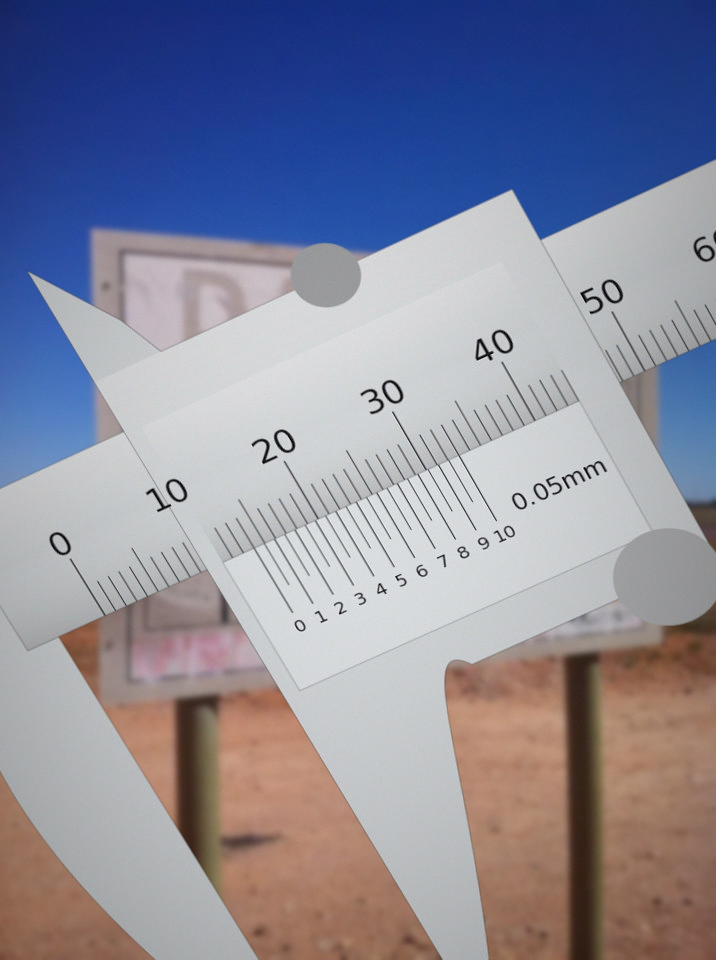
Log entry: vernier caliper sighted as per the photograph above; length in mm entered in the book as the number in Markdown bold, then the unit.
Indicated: **14.0** mm
